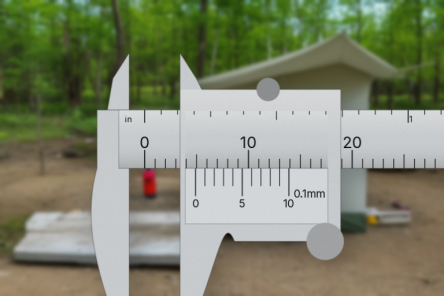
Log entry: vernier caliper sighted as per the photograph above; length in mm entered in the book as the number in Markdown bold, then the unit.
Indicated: **4.9** mm
